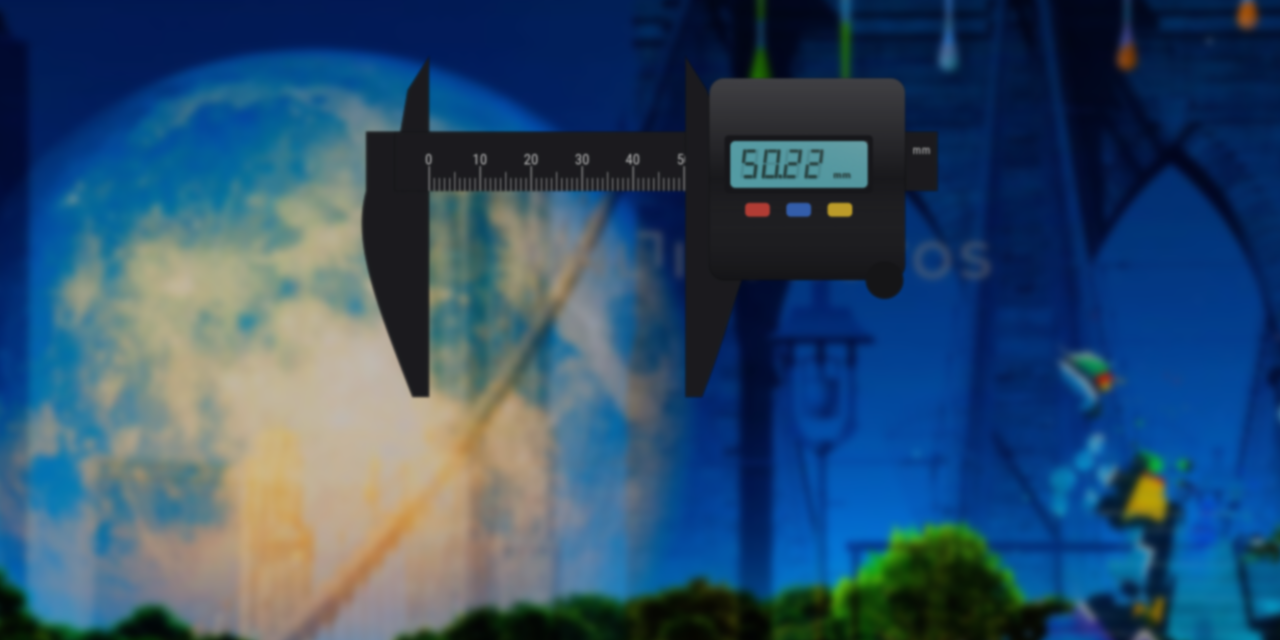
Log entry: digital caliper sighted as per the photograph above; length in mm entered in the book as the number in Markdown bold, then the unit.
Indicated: **50.22** mm
